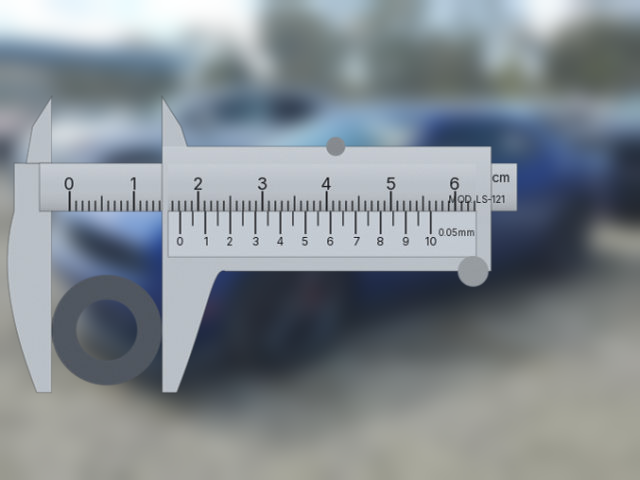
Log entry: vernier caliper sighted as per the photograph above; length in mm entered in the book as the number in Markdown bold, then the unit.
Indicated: **17.2** mm
